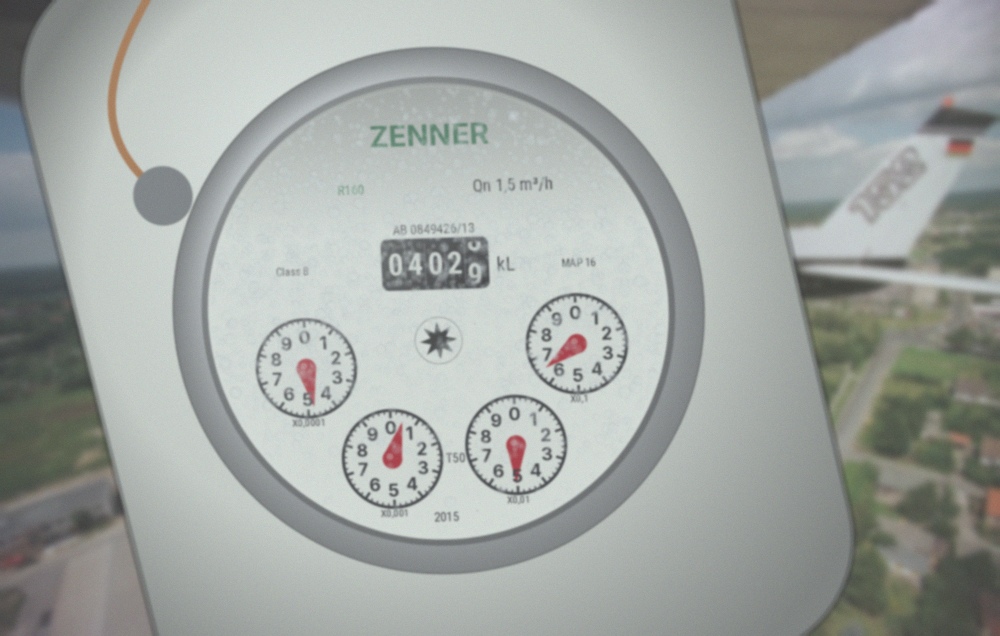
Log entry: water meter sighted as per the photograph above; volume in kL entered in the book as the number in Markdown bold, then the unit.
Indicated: **4028.6504** kL
